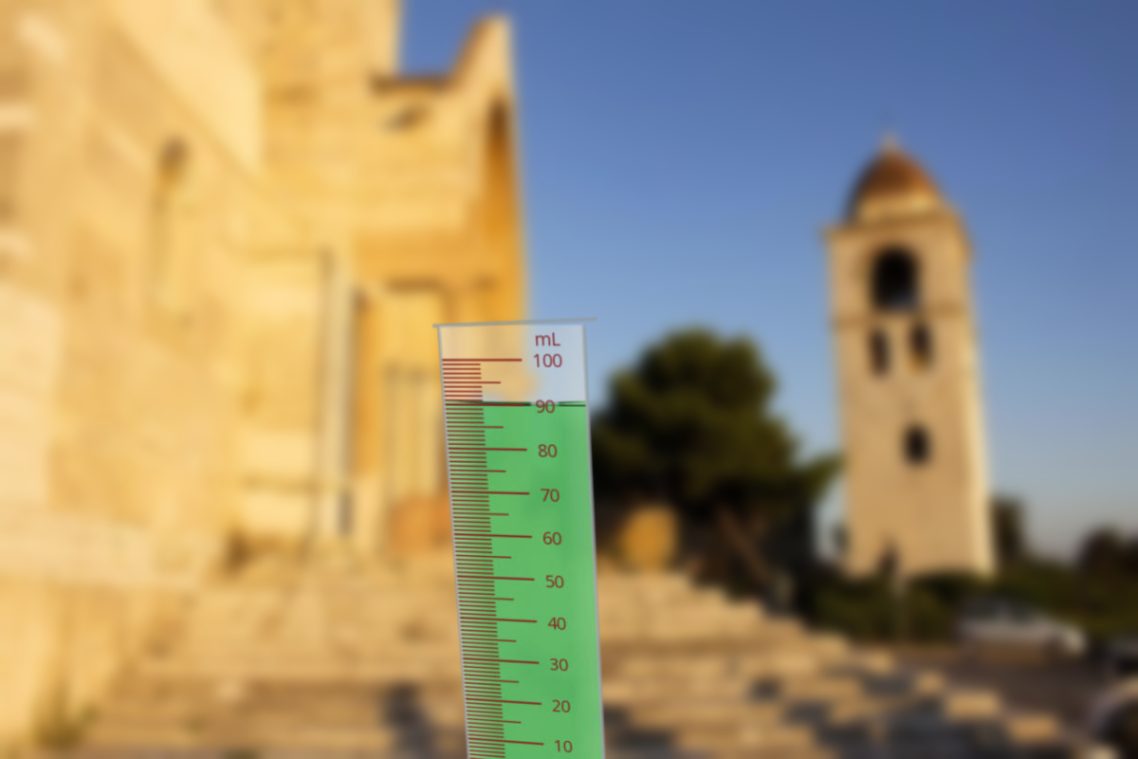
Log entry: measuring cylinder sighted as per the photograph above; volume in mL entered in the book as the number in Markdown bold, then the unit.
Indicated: **90** mL
